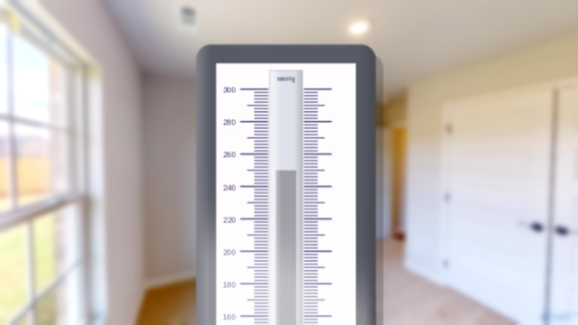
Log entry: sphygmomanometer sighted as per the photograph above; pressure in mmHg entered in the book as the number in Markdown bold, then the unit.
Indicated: **250** mmHg
